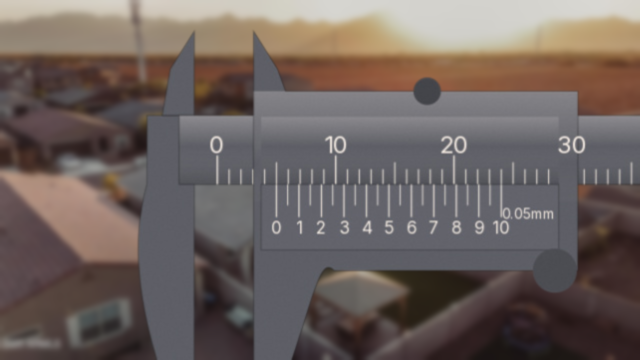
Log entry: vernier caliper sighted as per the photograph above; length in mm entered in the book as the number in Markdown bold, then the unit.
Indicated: **5.0** mm
